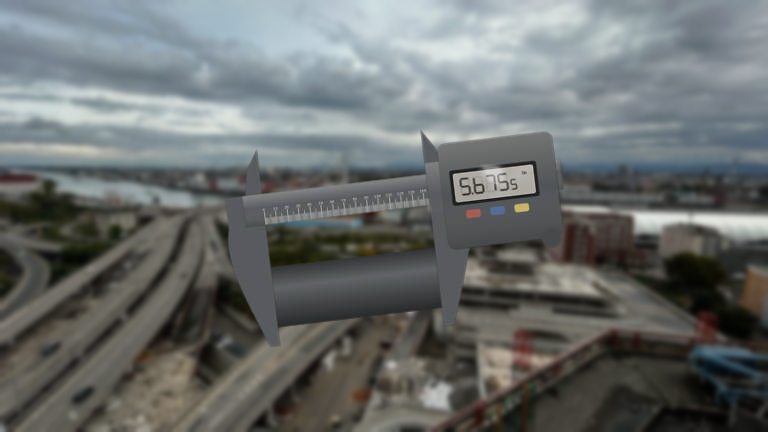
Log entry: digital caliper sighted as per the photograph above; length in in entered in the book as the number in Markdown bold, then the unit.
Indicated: **5.6755** in
